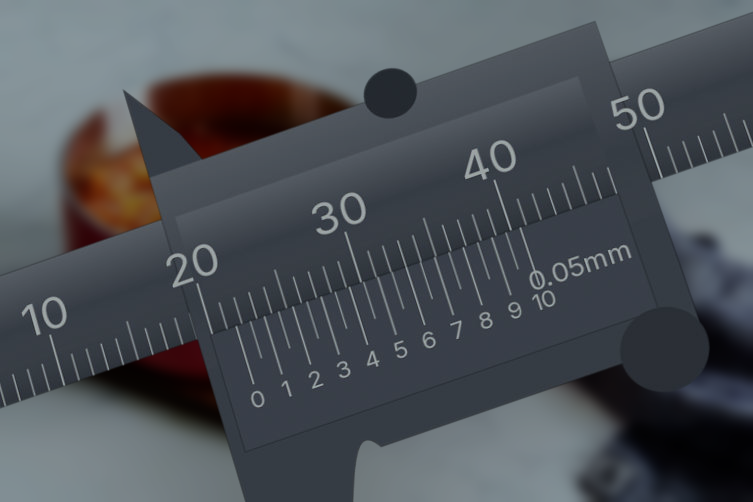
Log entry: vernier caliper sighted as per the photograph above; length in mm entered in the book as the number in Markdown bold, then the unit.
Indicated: **21.6** mm
